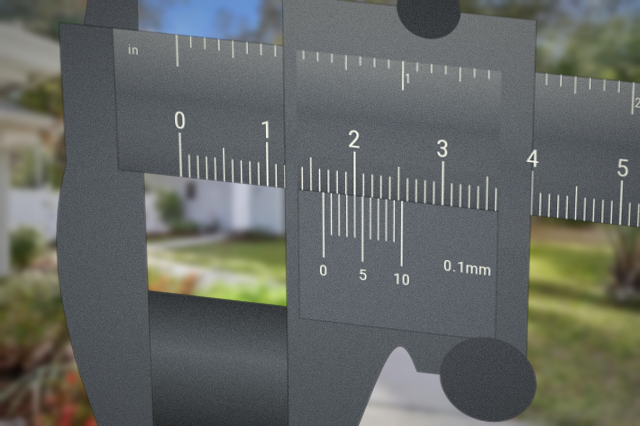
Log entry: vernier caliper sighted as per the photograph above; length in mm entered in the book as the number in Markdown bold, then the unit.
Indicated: **16.4** mm
